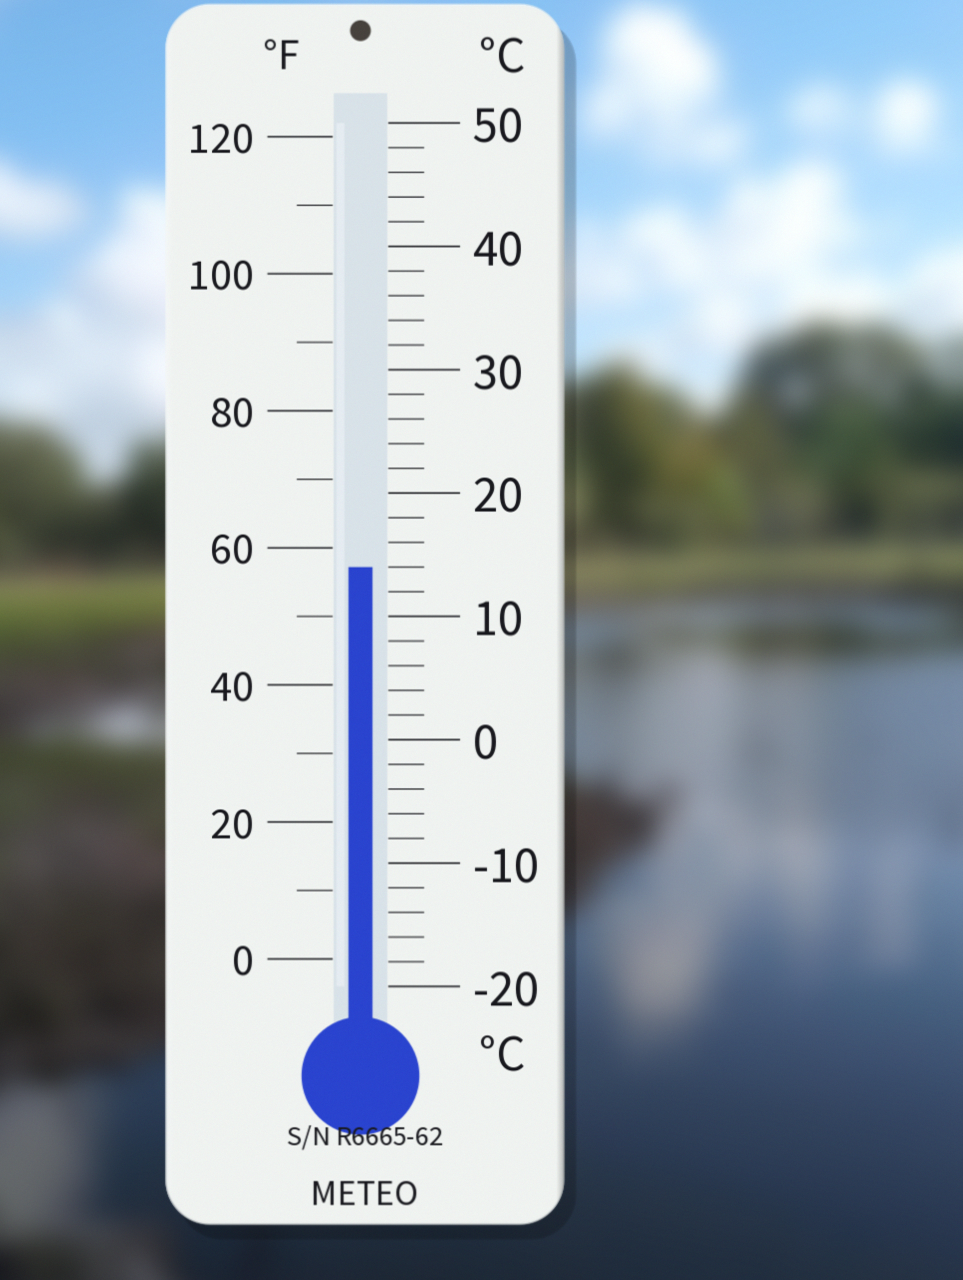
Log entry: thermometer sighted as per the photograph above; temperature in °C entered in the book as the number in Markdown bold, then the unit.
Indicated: **14** °C
